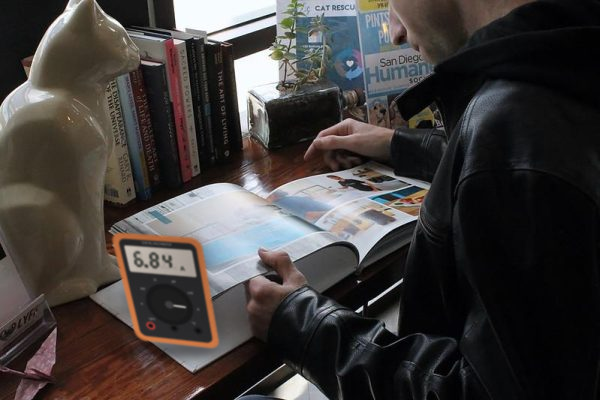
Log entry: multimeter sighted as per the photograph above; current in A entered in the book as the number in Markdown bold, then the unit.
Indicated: **6.84** A
